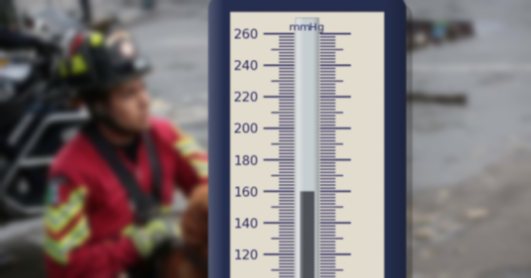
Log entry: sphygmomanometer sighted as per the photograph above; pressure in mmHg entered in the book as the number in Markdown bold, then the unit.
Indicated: **160** mmHg
